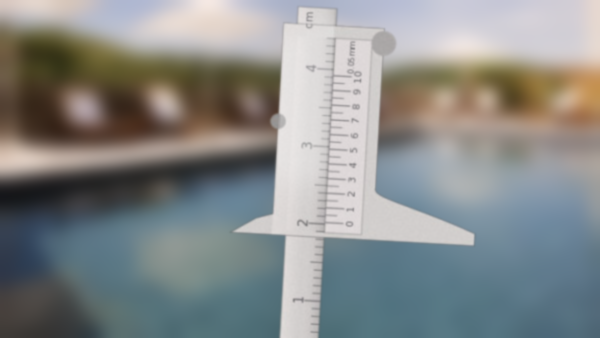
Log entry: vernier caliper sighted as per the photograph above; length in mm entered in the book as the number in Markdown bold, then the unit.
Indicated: **20.2** mm
